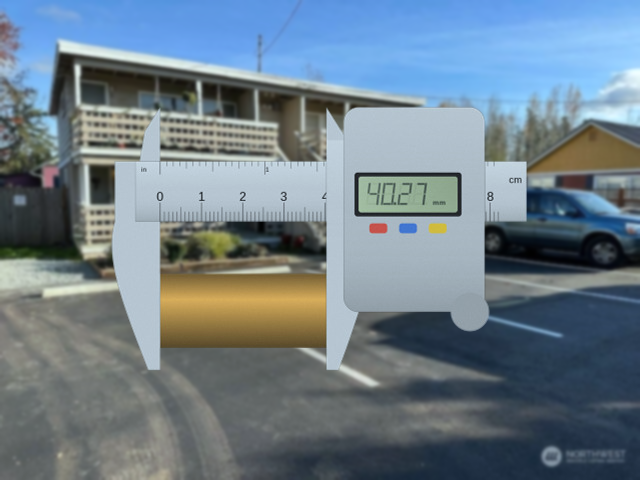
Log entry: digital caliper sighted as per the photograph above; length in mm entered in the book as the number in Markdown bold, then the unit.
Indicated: **40.27** mm
